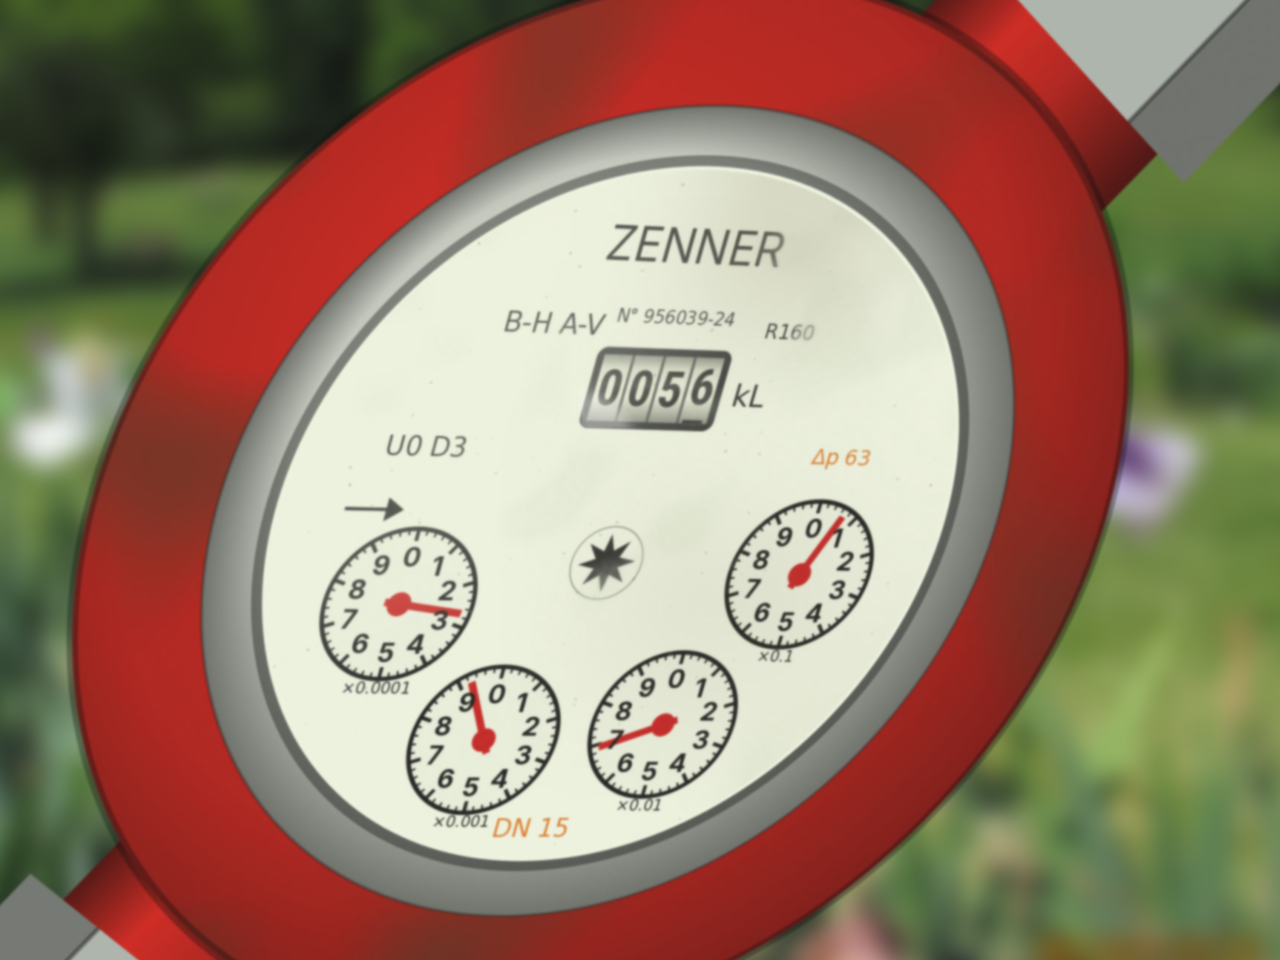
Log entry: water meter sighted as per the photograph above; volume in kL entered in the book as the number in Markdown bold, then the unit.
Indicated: **56.0692** kL
